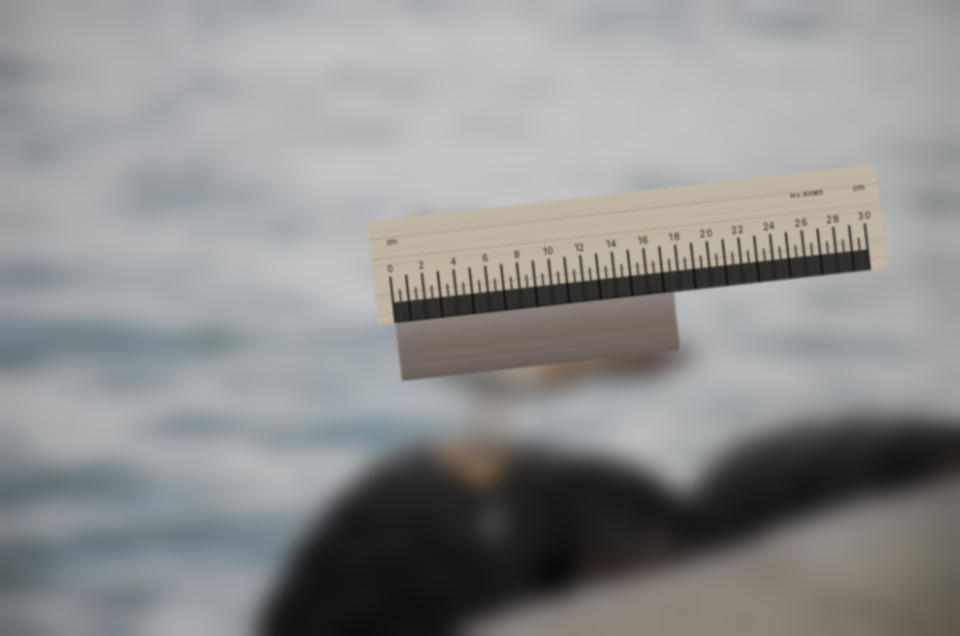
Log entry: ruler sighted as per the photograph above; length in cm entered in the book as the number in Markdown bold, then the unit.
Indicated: **17.5** cm
